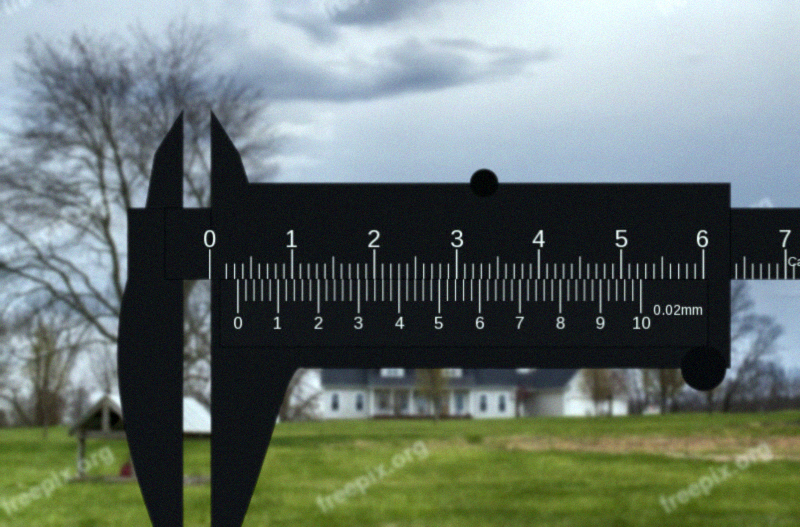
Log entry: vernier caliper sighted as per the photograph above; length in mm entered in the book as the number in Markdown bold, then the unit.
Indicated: **3.4** mm
